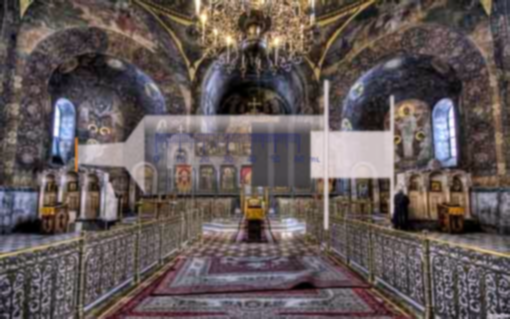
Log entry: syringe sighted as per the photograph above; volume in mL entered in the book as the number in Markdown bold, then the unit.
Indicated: **40** mL
